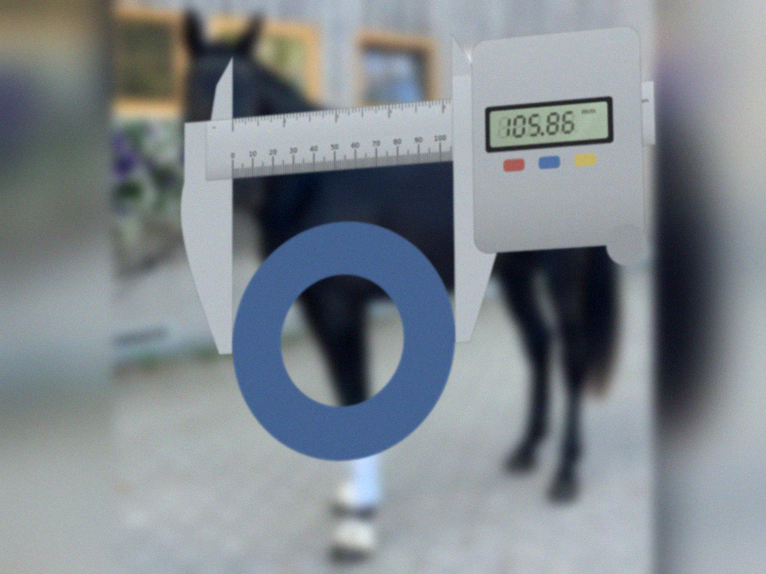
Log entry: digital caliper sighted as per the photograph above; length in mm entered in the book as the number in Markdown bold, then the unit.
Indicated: **105.86** mm
